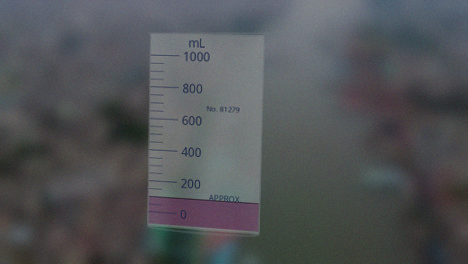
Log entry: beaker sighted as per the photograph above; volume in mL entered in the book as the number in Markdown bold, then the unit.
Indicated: **100** mL
